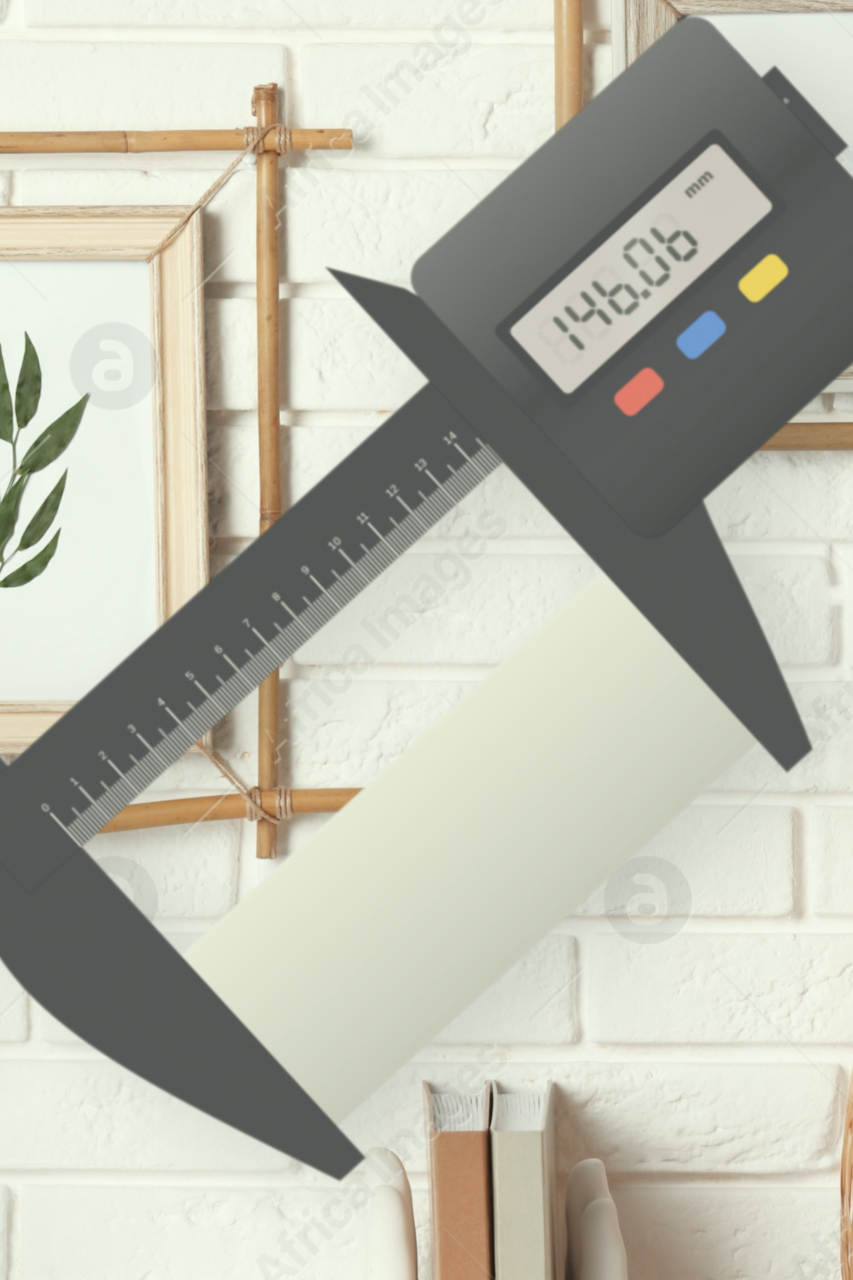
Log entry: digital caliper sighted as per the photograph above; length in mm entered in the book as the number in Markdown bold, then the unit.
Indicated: **146.06** mm
